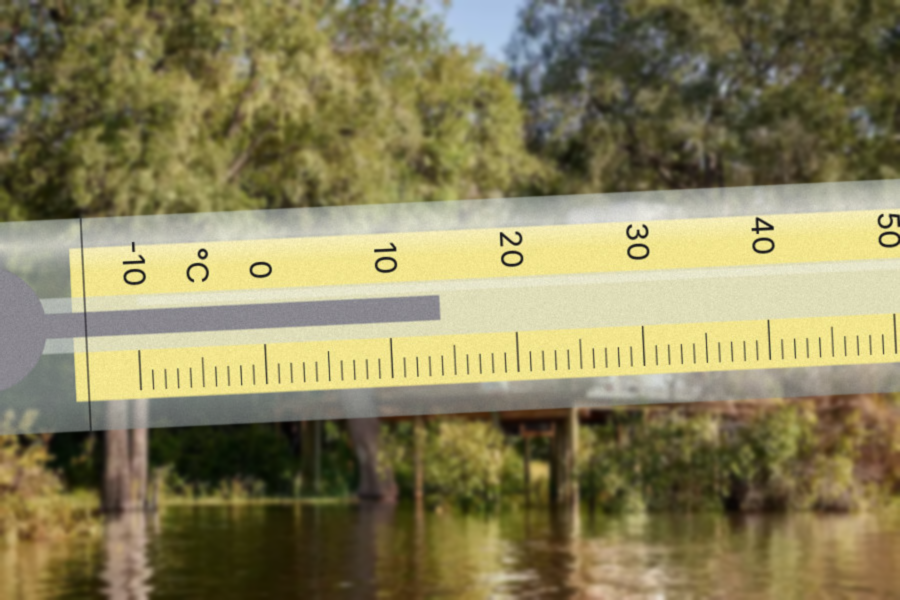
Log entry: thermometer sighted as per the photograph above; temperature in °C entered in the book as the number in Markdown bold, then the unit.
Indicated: **14** °C
